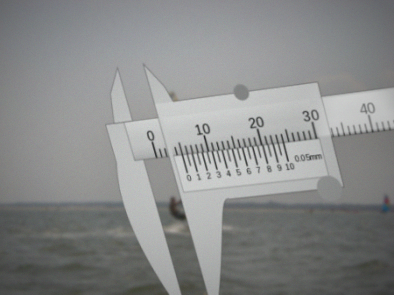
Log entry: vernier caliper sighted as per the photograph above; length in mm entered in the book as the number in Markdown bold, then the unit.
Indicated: **5.0** mm
